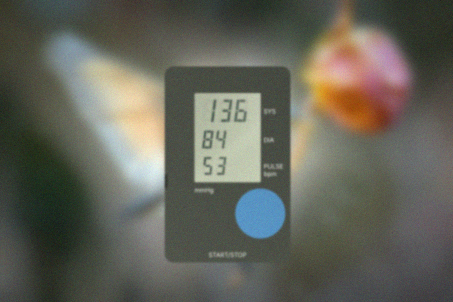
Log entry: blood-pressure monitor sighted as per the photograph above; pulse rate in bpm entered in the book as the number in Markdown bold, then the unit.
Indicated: **53** bpm
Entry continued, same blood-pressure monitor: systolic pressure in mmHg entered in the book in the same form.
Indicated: **136** mmHg
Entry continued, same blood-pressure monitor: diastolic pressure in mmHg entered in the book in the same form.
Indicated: **84** mmHg
